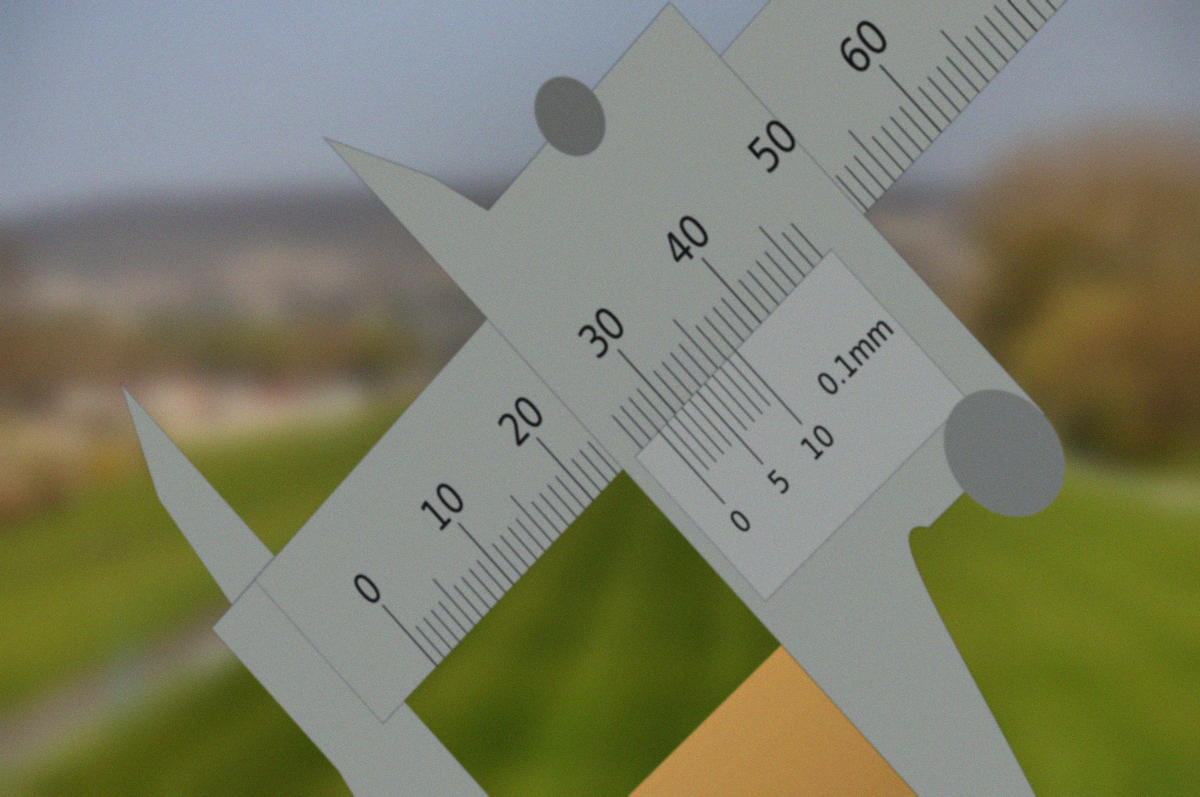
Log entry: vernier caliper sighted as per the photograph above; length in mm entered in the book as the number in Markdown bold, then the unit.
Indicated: **28.0** mm
